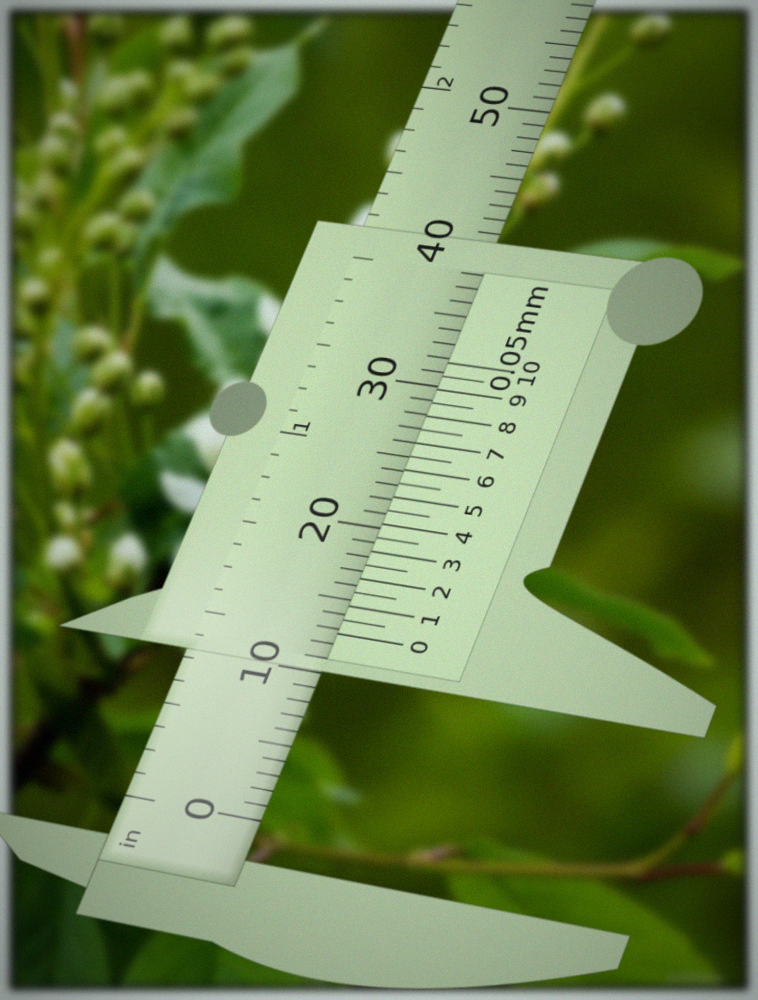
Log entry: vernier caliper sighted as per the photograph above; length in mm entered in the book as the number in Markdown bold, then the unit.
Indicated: **12.7** mm
